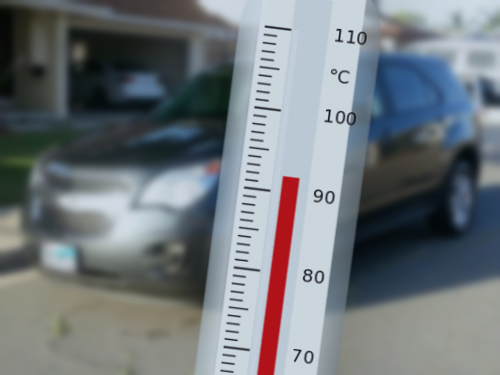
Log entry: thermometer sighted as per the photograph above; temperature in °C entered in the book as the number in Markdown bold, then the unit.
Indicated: **92** °C
